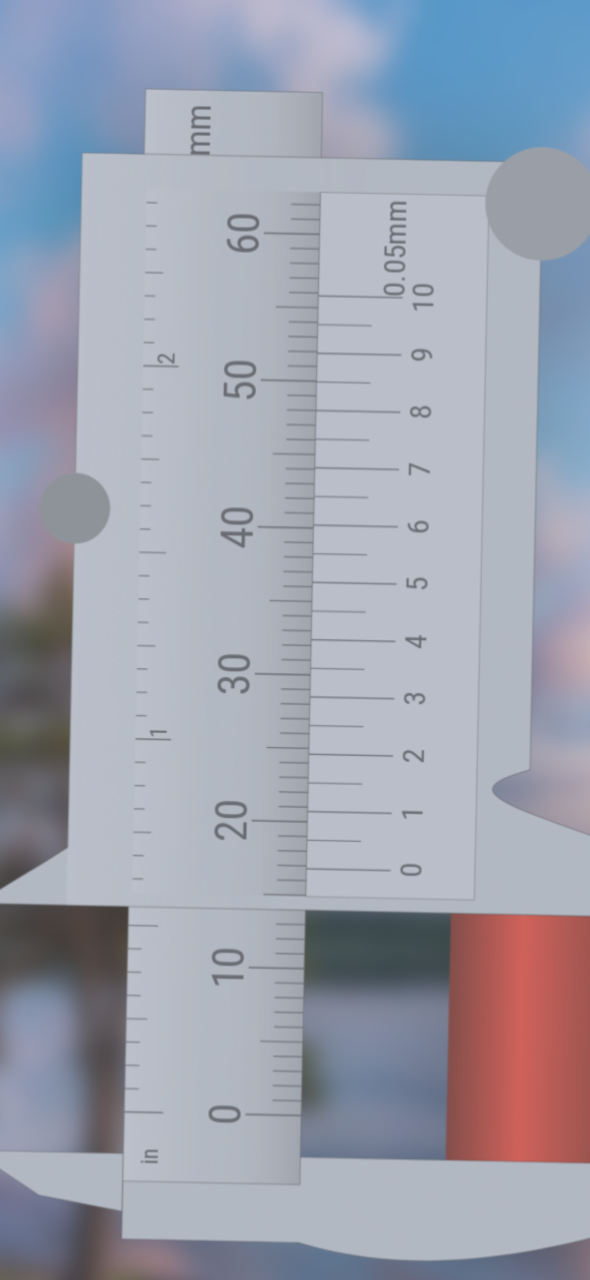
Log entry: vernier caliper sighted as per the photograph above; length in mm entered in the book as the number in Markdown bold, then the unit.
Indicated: **16.8** mm
